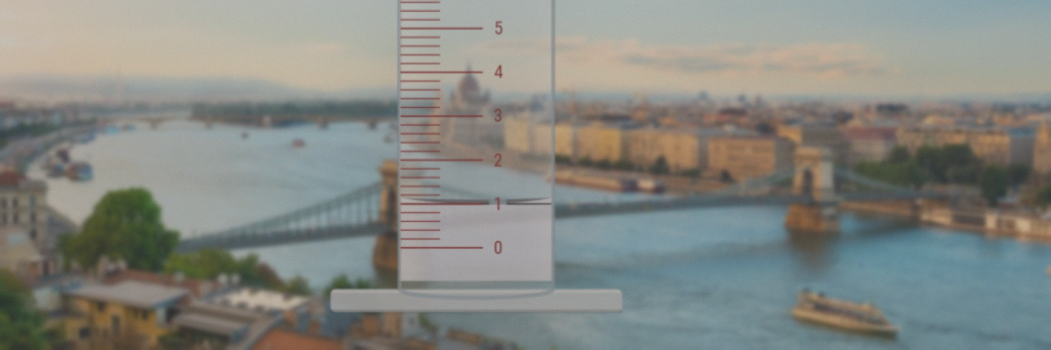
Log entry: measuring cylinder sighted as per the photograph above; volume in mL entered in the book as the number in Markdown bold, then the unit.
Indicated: **1** mL
